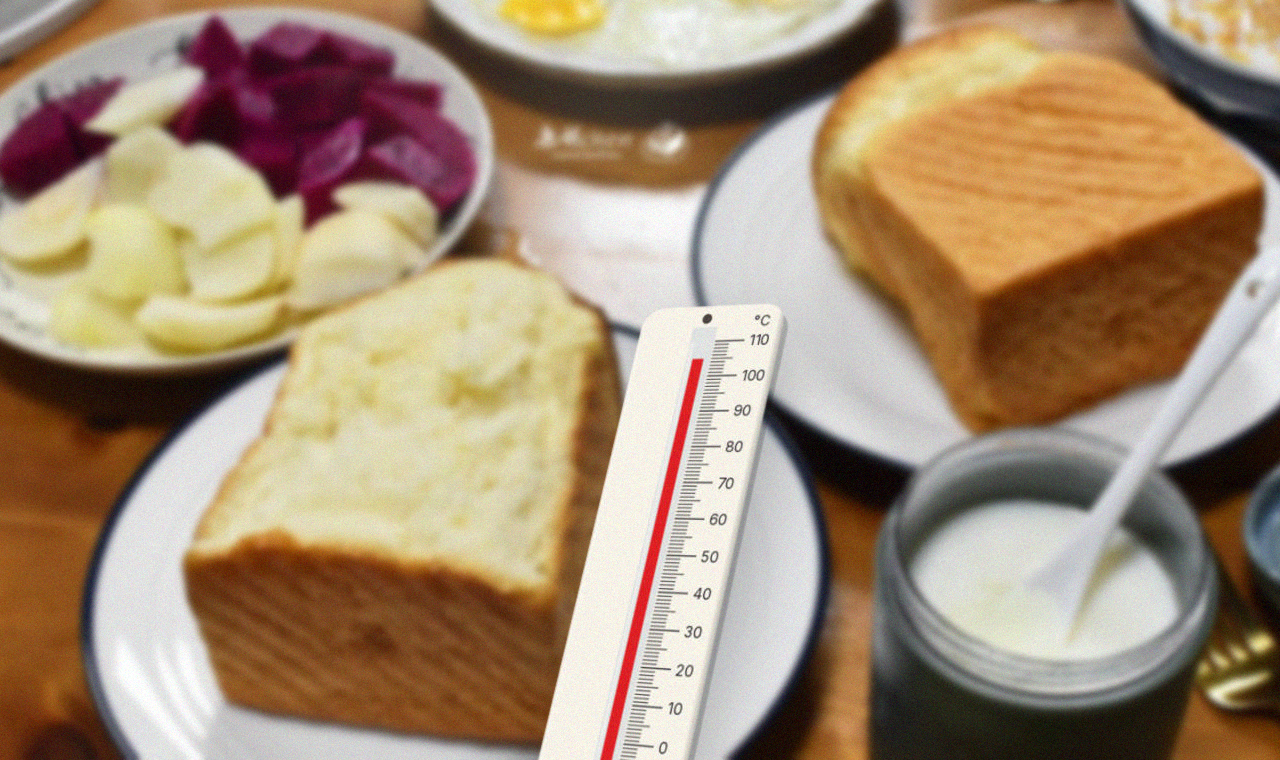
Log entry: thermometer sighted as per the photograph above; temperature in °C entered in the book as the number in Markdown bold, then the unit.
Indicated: **105** °C
